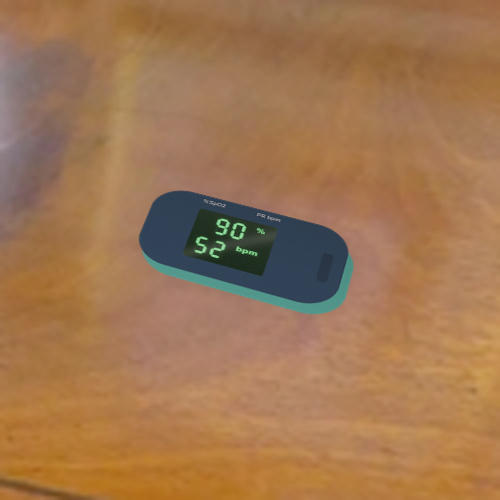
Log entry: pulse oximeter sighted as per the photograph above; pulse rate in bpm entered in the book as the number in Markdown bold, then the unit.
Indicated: **52** bpm
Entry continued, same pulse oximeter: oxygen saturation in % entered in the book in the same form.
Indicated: **90** %
